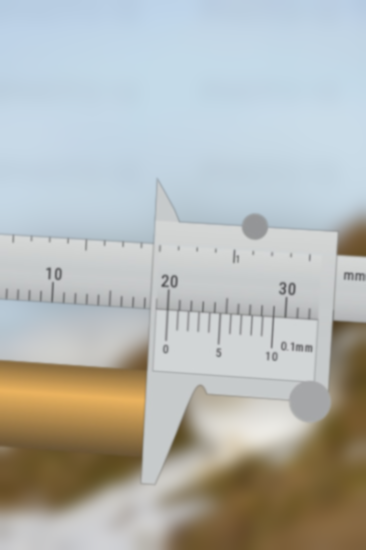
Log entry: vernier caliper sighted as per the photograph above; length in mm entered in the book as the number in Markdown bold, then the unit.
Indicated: **20.0** mm
